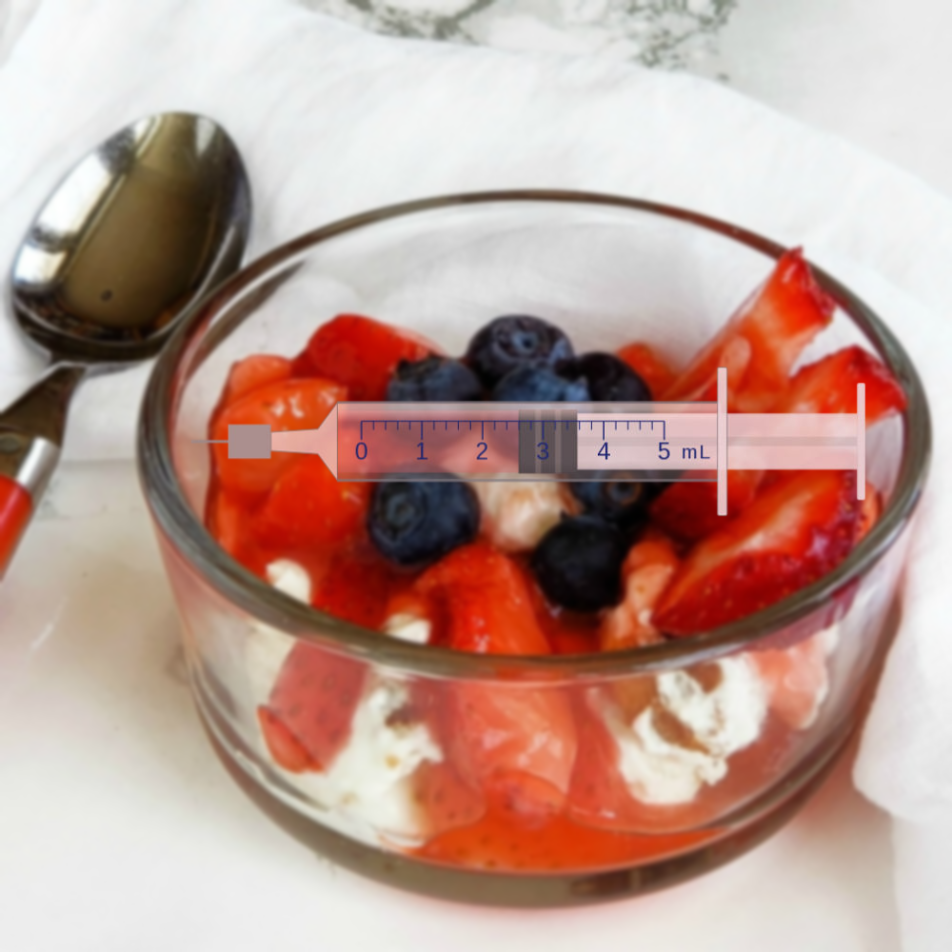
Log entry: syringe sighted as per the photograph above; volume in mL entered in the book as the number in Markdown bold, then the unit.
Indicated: **2.6** mL
